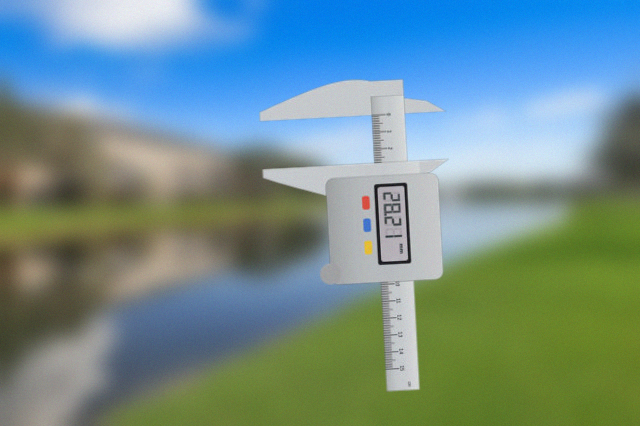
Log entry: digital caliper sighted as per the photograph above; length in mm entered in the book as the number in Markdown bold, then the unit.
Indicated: **28.21** mm
